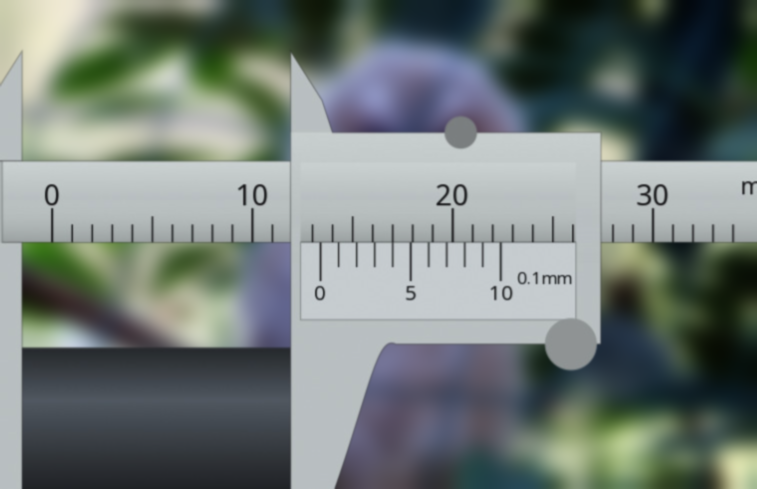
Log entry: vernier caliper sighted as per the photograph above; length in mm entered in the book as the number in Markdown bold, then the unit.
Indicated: **13.4** mm
